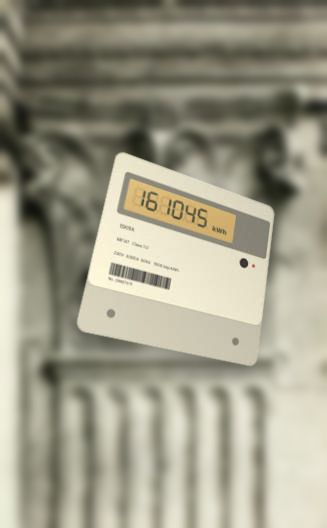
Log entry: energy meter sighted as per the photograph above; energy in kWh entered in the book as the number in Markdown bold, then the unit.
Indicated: **161045** kWh
